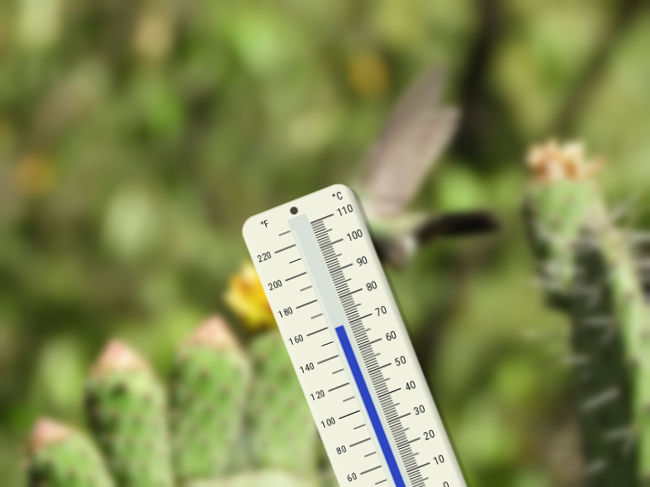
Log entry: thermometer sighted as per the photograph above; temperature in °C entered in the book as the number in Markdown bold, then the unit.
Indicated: **70** °C
